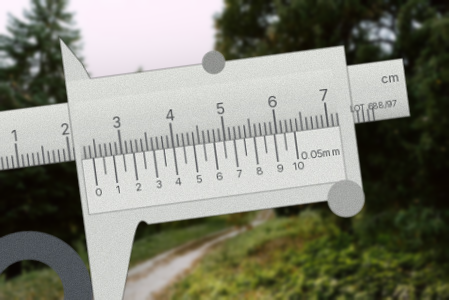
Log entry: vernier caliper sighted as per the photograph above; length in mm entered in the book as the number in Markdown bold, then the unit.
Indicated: **24.5** mm
